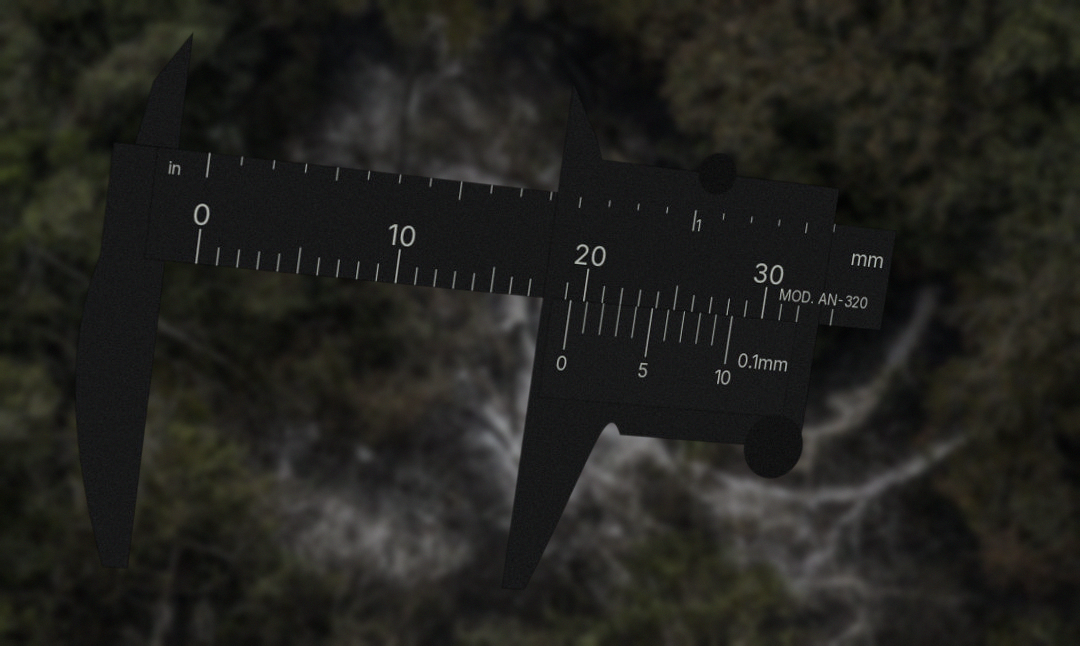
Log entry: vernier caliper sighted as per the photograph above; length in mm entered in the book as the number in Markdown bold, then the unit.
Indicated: **19.3** mm
